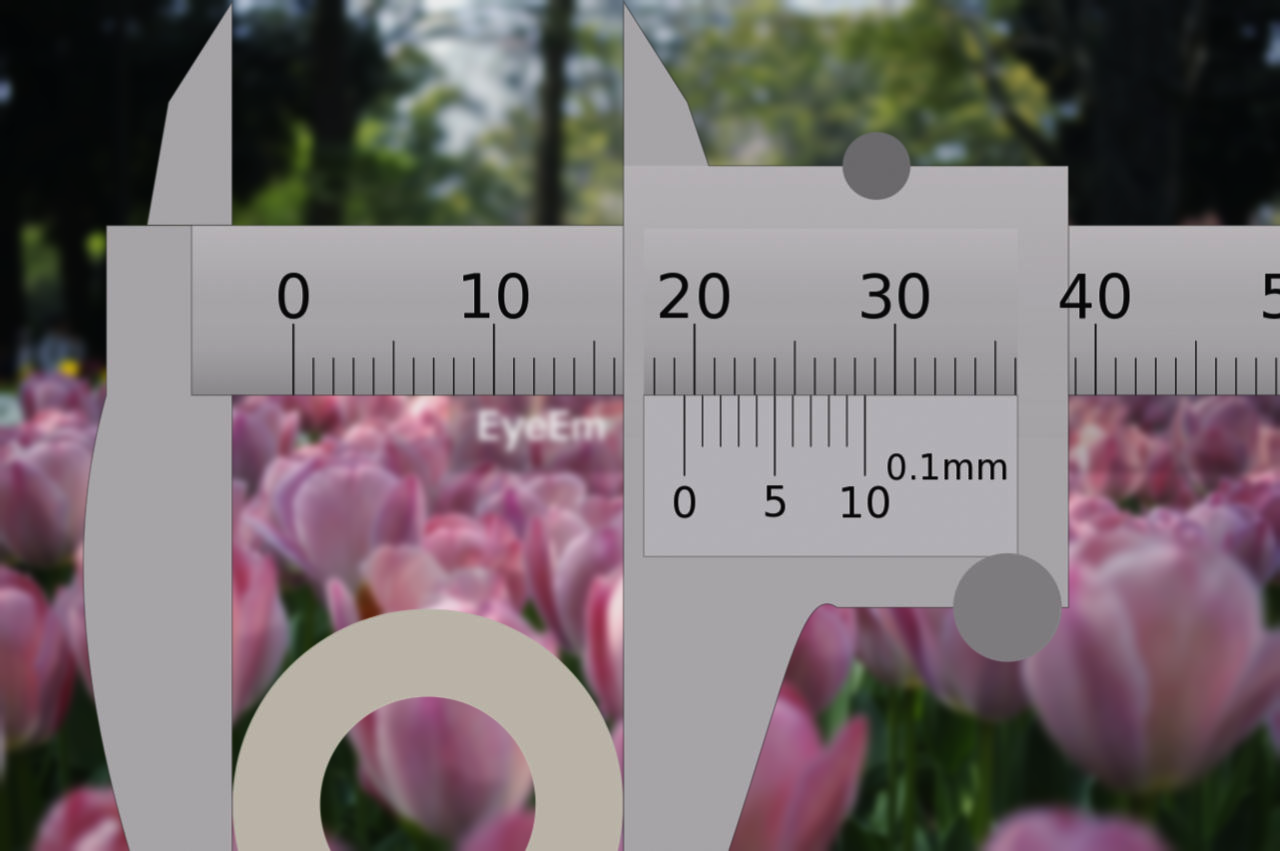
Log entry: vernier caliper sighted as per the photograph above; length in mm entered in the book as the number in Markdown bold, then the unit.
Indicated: **19.5** mm
